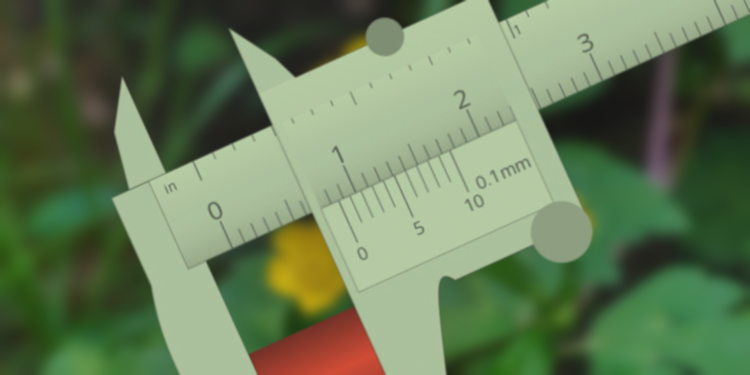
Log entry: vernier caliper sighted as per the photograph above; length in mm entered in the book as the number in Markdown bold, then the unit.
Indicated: **8.6** mm
